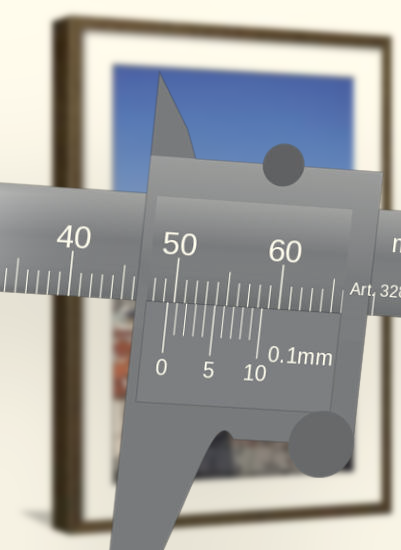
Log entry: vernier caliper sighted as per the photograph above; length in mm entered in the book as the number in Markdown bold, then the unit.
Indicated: **49.4** mm
